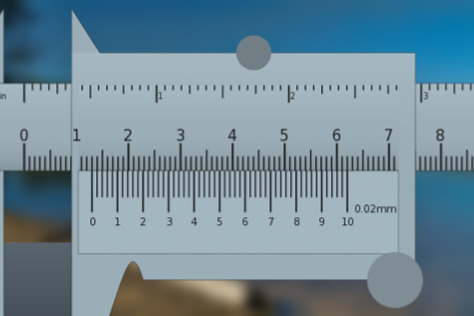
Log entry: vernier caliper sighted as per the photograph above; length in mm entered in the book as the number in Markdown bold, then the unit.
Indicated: **13.0** mm
